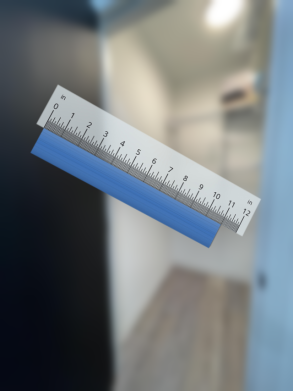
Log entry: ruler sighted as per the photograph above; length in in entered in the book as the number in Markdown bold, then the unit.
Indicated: **11** in
